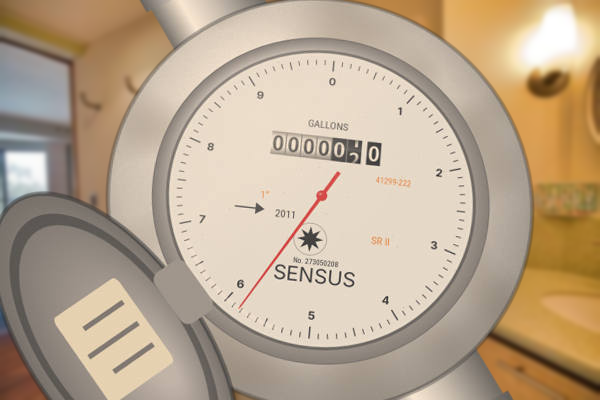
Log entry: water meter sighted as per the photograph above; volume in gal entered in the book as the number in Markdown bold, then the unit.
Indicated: **15.8** gal
